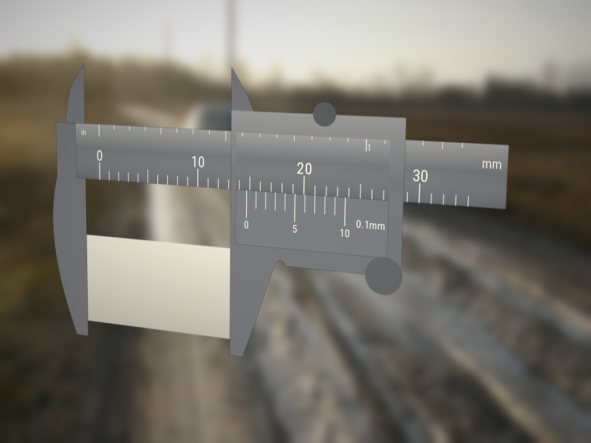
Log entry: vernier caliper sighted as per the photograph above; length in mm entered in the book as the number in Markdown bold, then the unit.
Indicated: **14.7** mm
